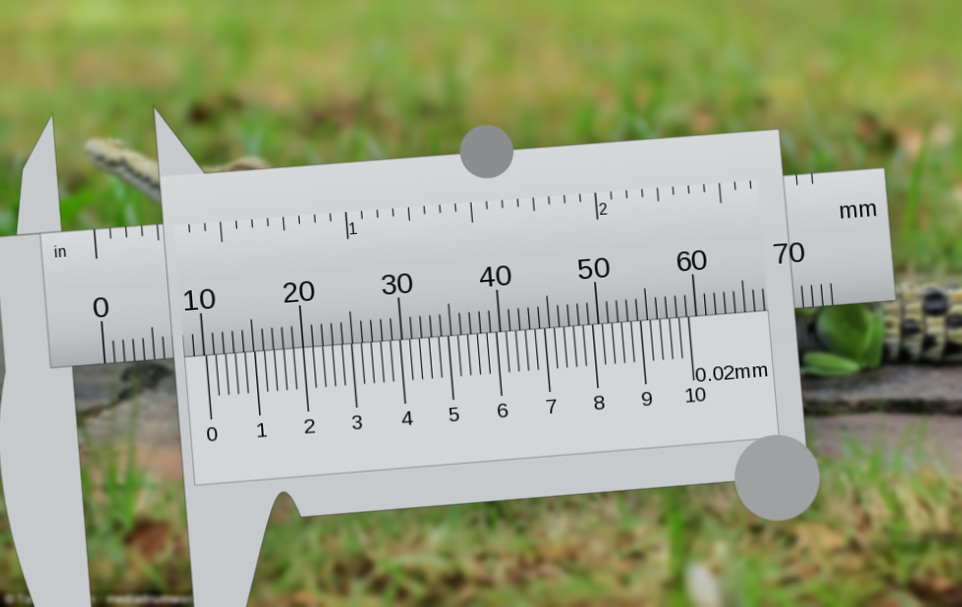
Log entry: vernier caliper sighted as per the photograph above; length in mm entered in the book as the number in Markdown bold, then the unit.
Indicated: **10.2** mm
